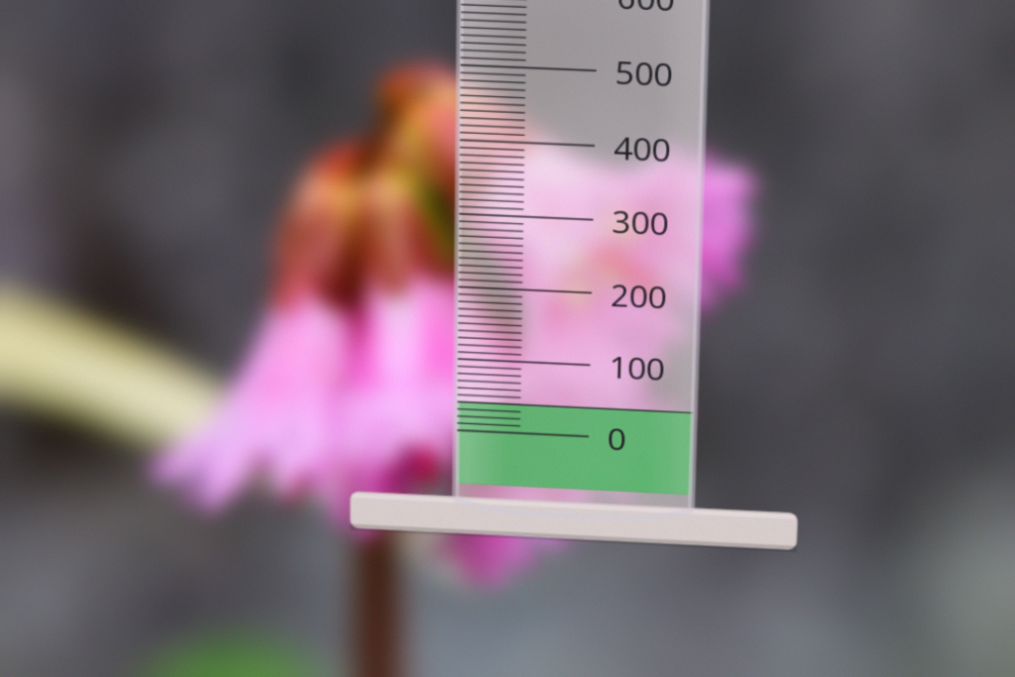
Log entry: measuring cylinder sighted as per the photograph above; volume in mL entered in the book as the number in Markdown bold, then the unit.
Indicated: **40** mL
